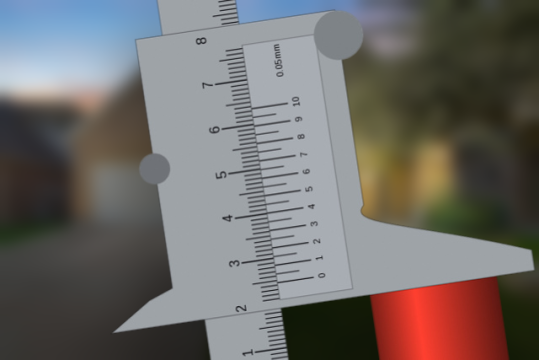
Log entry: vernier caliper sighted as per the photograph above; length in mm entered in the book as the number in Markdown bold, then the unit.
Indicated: **24.5** mm
